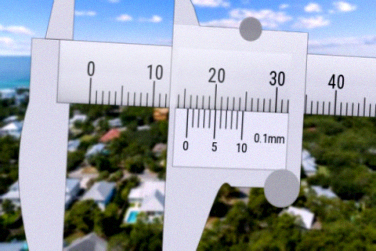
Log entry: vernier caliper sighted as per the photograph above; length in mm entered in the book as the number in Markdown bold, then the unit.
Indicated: **15.6** mm
